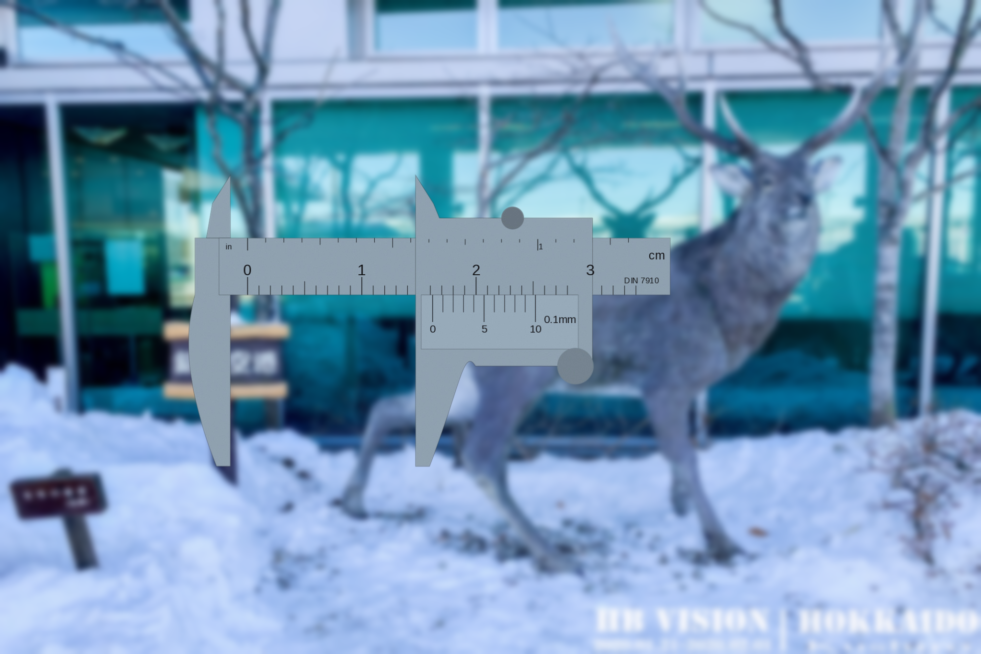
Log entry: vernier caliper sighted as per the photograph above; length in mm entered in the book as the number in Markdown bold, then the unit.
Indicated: **16.2** mm
